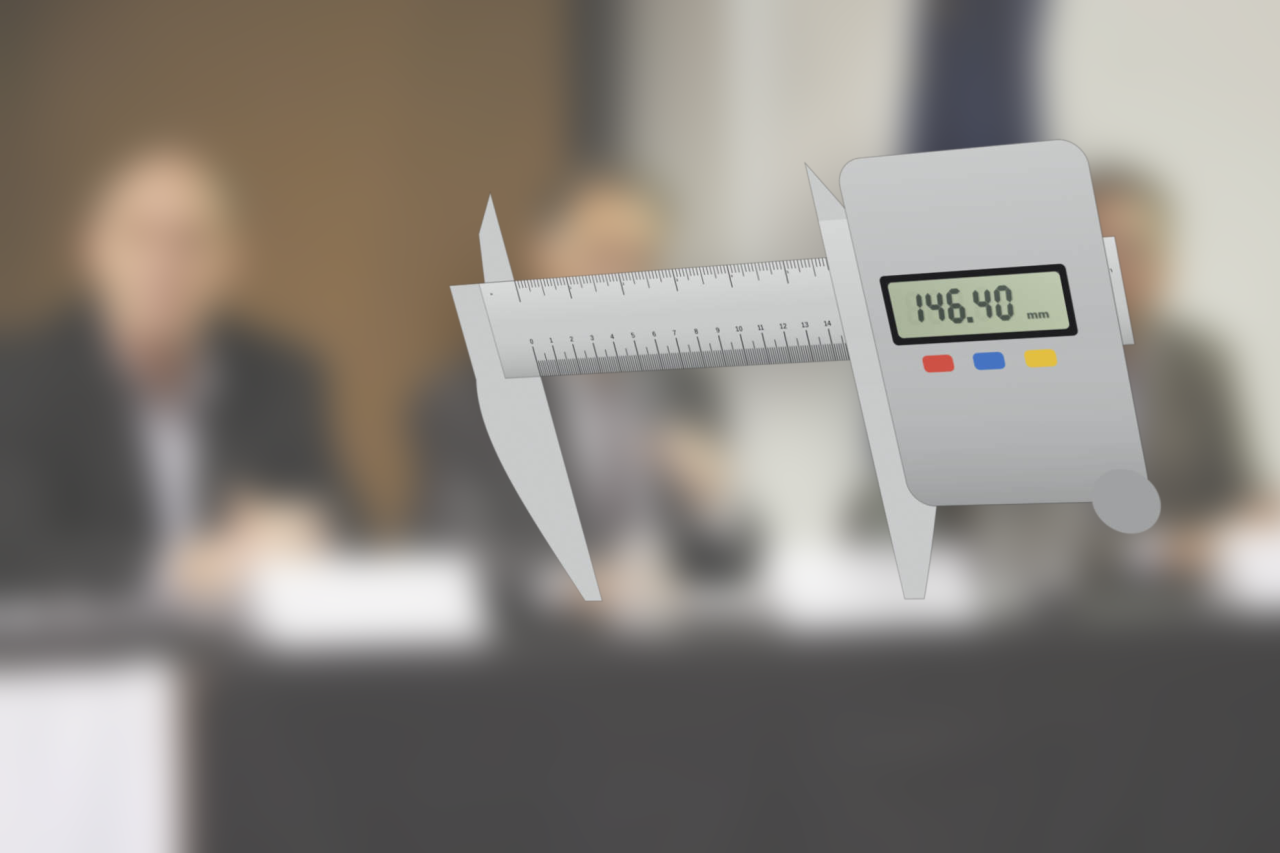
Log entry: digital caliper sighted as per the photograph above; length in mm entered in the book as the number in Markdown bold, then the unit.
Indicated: **146.40** mm
